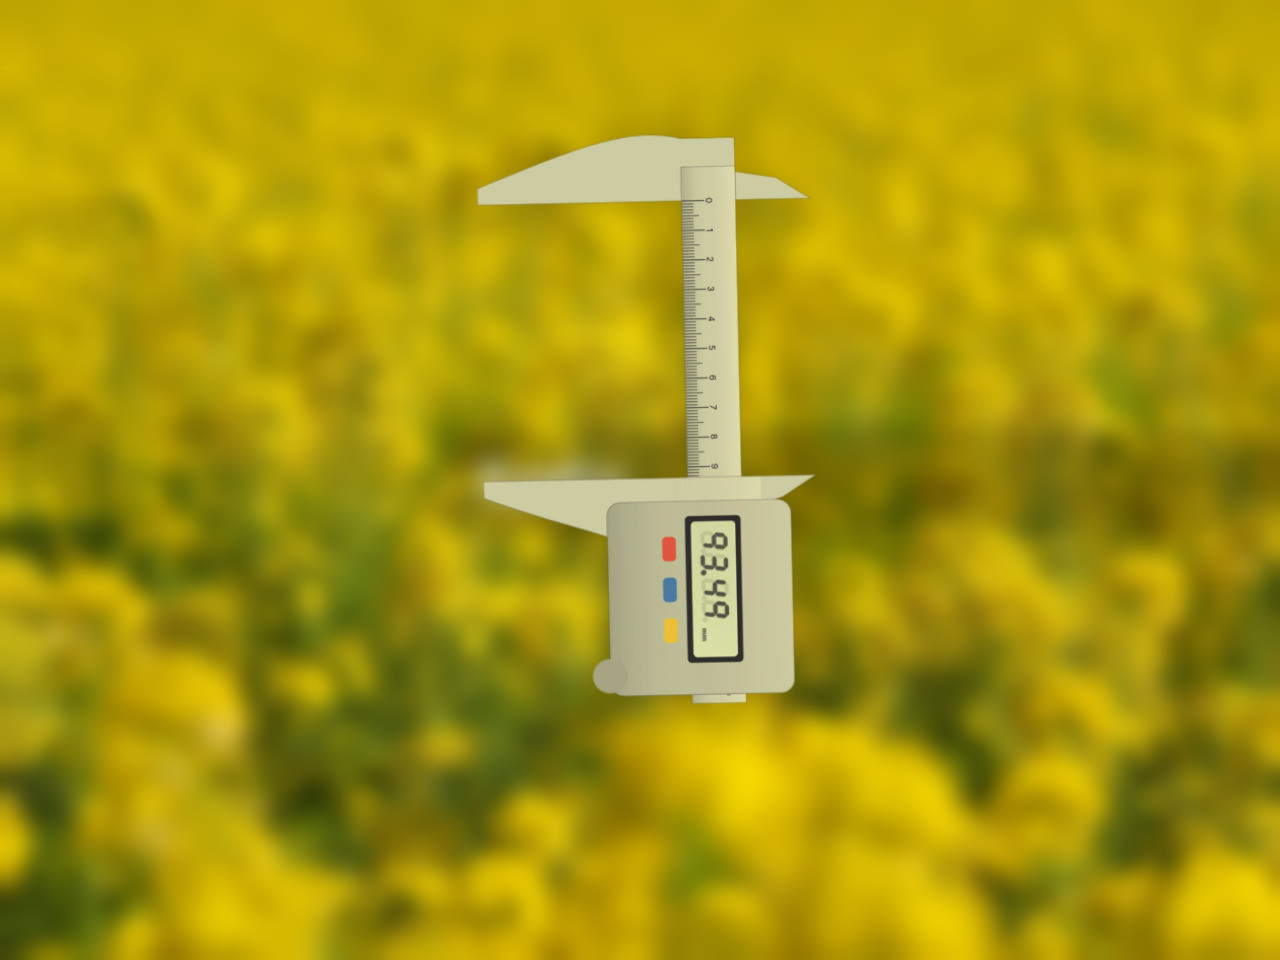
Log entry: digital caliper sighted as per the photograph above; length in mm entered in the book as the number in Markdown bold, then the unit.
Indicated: **93.49** mm
